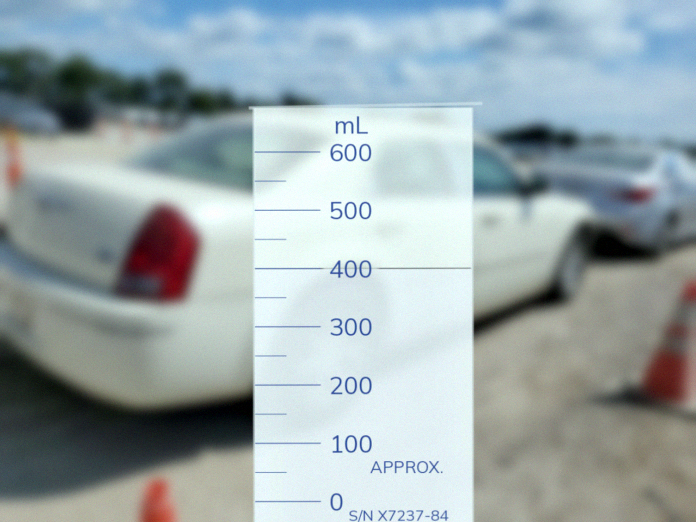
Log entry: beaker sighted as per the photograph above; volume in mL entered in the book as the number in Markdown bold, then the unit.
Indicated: **400** mL
